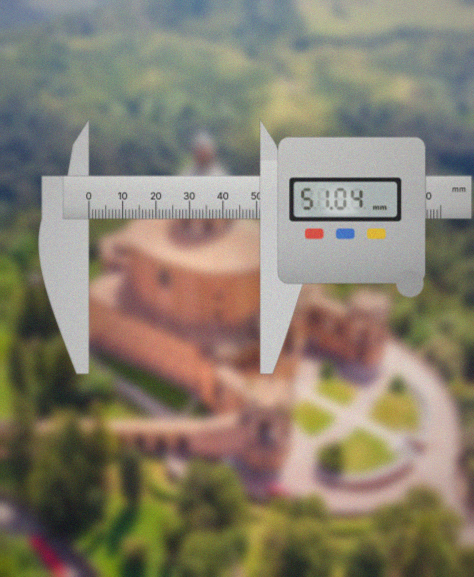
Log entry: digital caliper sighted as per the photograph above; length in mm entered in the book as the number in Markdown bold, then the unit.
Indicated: **51.04** mm
